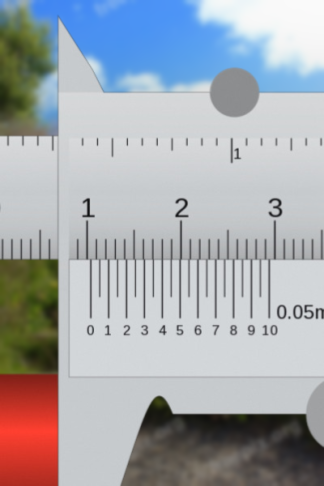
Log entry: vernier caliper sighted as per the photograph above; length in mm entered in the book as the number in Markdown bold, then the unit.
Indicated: **10.4** mm
